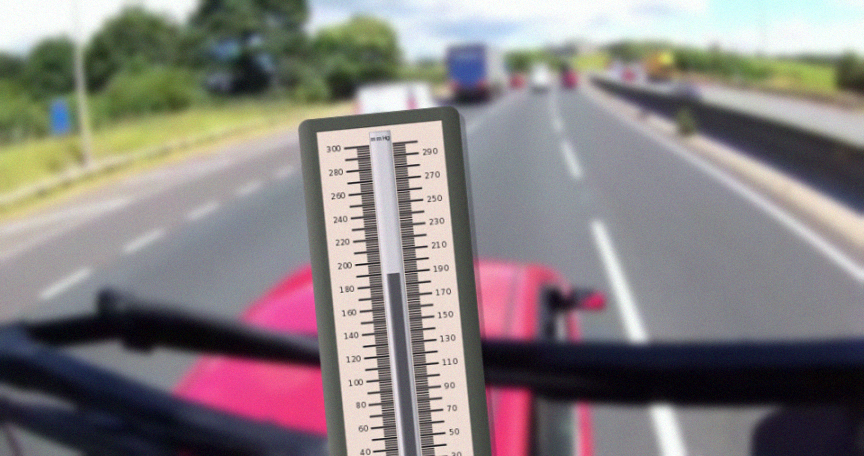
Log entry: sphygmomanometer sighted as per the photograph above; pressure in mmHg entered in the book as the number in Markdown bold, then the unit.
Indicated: **190** mmHg
